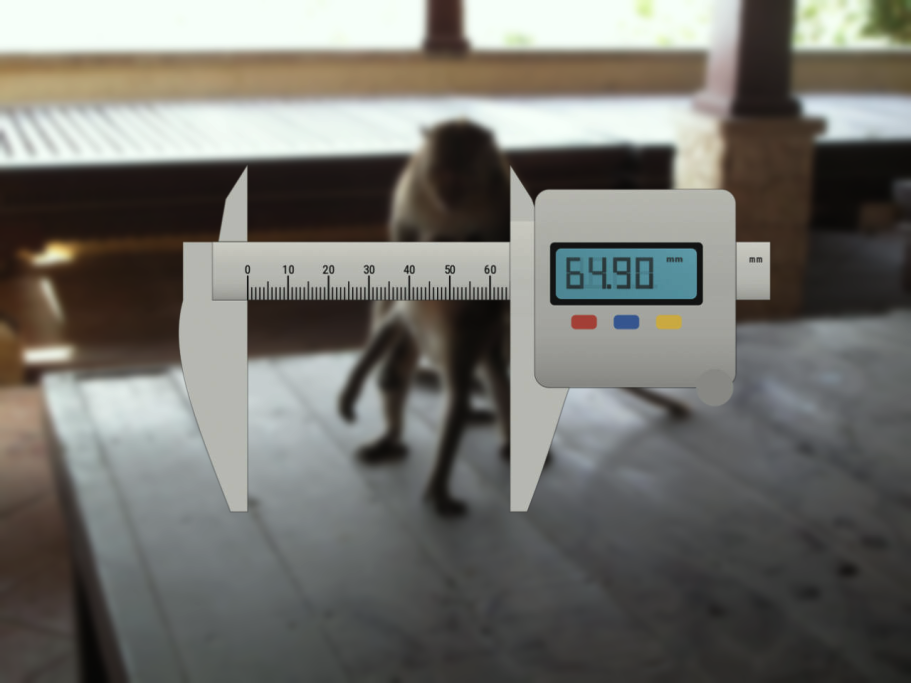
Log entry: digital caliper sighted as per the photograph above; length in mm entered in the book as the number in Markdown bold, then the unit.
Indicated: **64.90** mm
